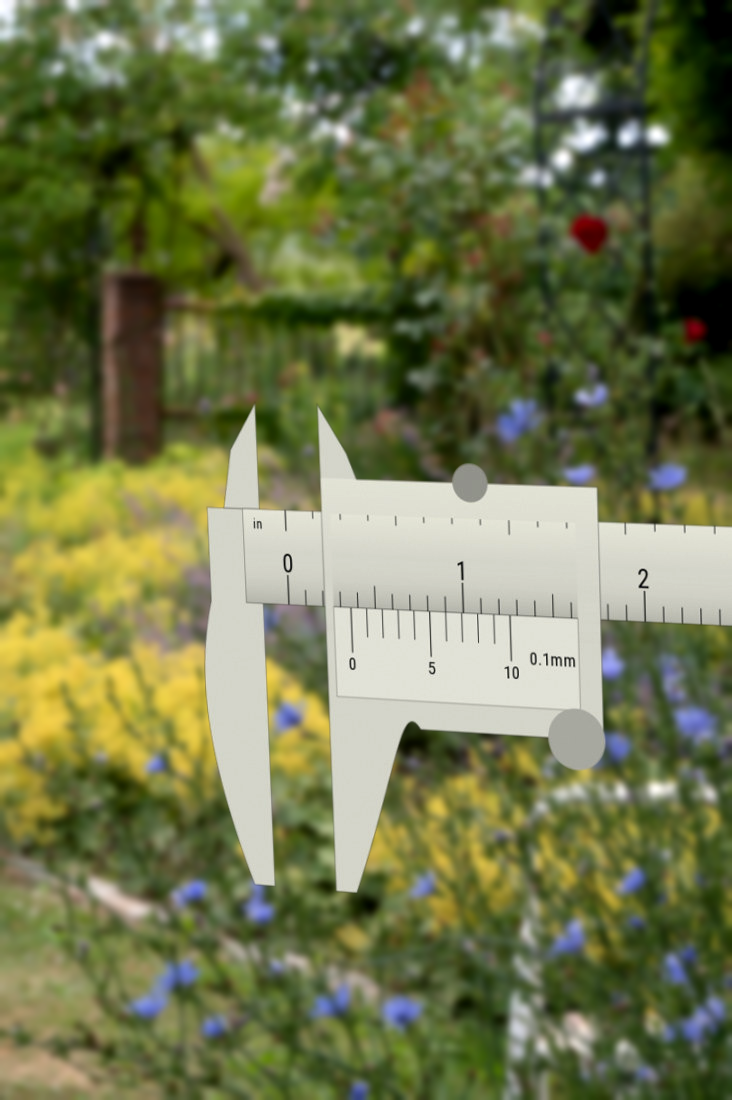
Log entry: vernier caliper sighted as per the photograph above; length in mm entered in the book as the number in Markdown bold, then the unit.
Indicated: **3.6** mm
